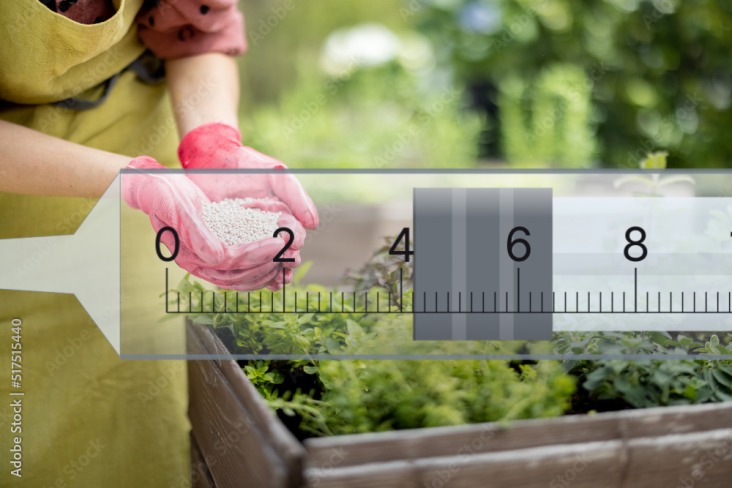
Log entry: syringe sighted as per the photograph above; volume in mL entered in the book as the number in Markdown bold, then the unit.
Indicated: **4.2** mL
